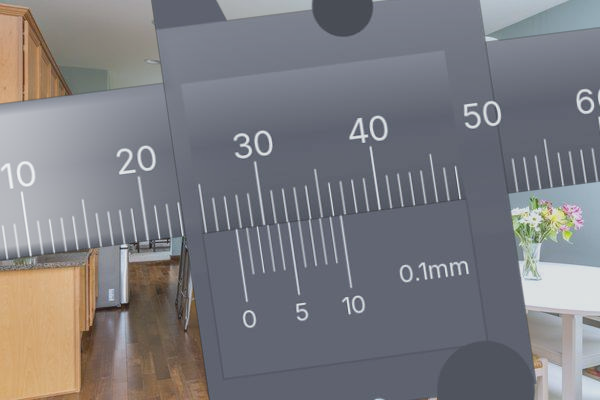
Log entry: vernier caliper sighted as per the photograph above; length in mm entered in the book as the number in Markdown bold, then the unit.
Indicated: **27.6** mm
